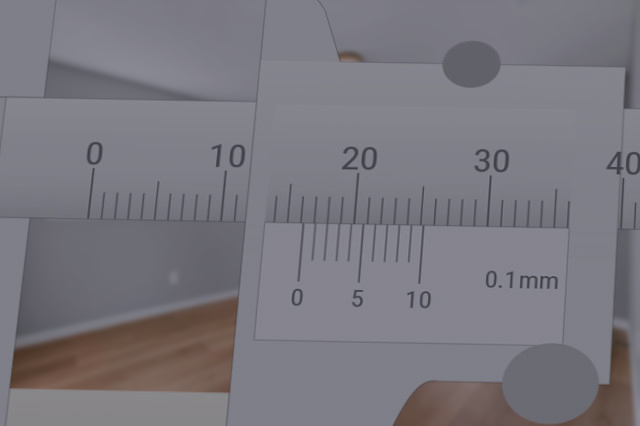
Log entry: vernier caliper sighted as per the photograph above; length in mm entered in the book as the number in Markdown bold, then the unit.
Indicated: **16.2** mm
